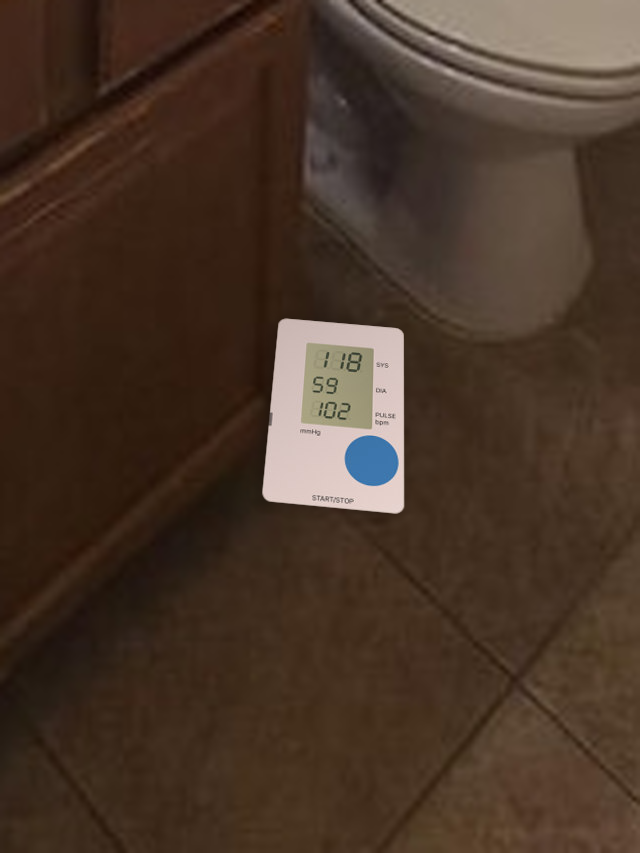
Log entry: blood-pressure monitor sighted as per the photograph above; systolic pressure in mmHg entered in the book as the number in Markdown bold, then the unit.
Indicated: **118** mmHg
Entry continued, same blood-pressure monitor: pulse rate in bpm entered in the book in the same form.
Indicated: **102** bpm
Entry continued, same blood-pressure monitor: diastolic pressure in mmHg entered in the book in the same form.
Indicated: **59** mmHg
